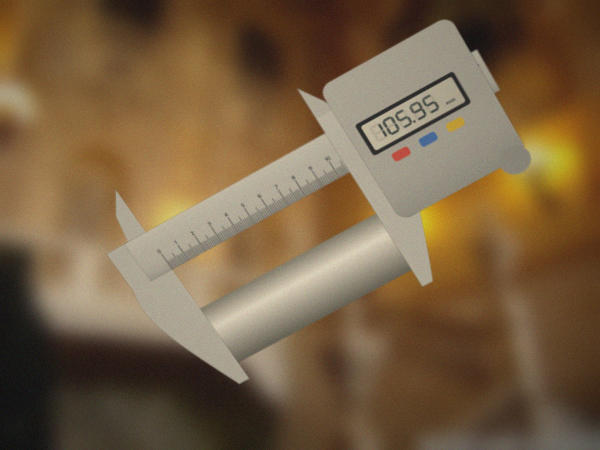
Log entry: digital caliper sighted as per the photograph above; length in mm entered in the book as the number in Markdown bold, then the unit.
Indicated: **105.95** mm
